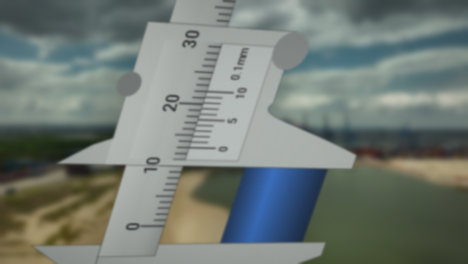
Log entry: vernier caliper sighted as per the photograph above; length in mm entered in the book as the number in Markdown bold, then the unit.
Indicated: **13.0** mm
